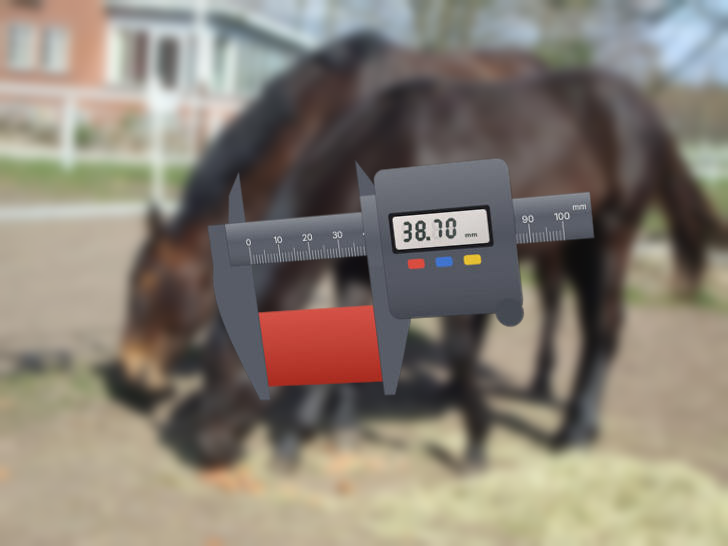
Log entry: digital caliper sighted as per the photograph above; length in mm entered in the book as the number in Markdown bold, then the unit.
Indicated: **38.70** mm
